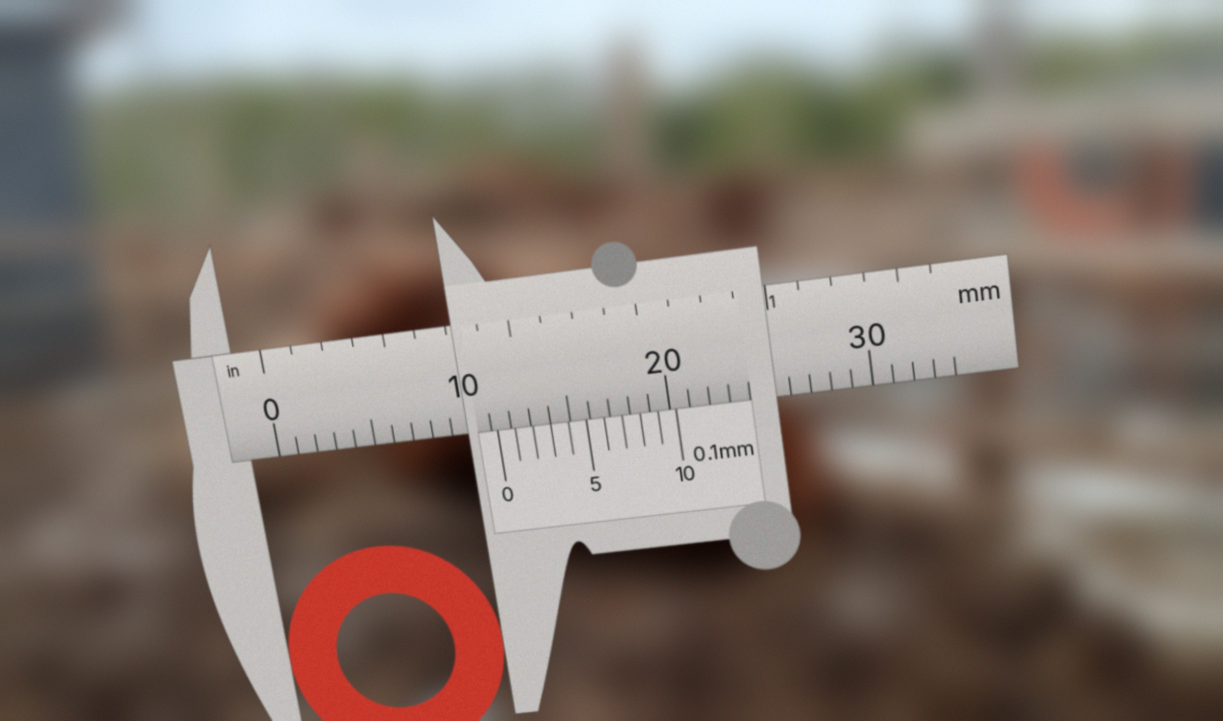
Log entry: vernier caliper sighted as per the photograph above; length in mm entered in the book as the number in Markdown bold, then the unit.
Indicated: **11.3** mm
